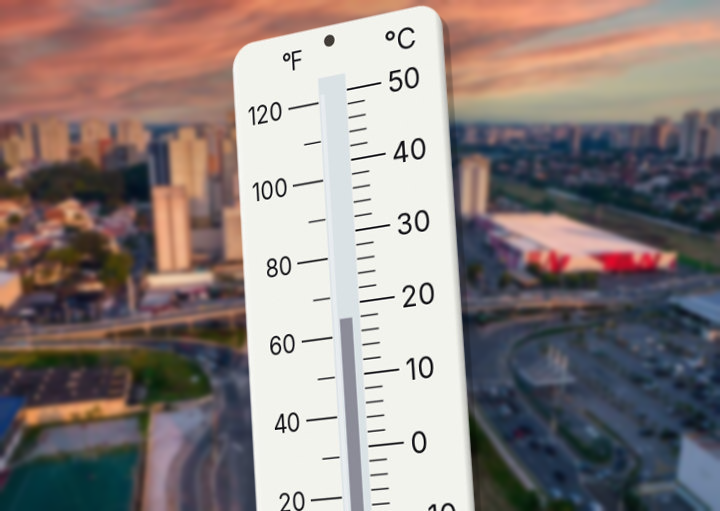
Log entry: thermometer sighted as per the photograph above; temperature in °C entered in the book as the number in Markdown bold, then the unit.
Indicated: **18** °C
